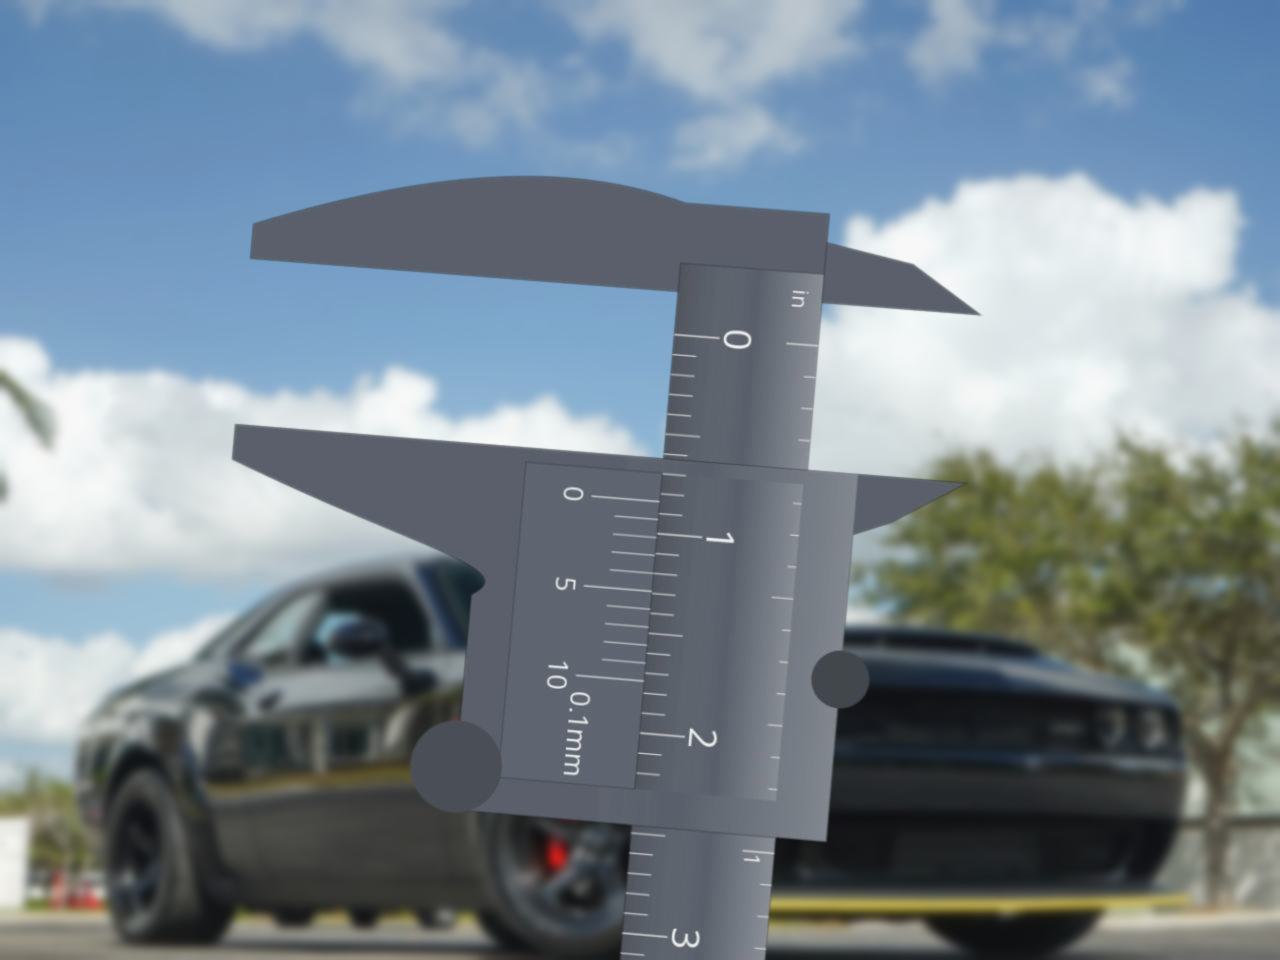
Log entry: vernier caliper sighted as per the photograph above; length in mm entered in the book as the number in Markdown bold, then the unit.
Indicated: **8.4** mm
